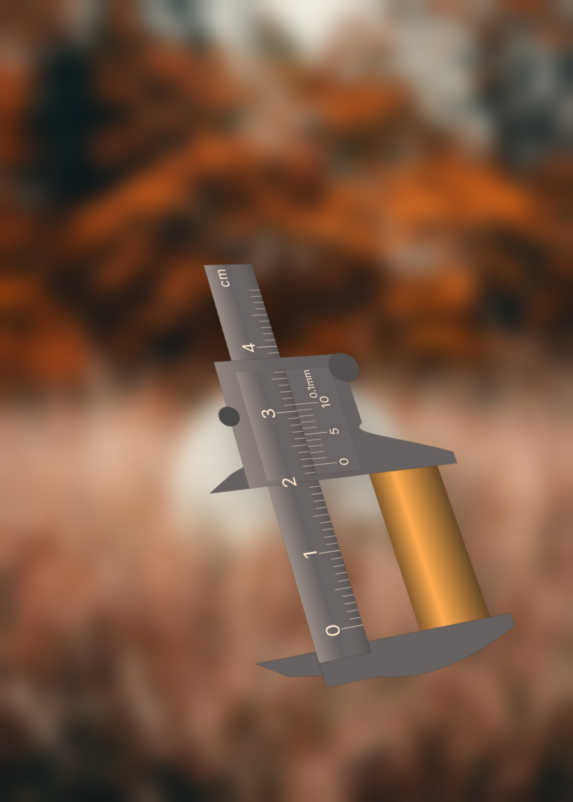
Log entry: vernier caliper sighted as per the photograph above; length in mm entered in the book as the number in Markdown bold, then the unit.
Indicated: **22.0** mm
